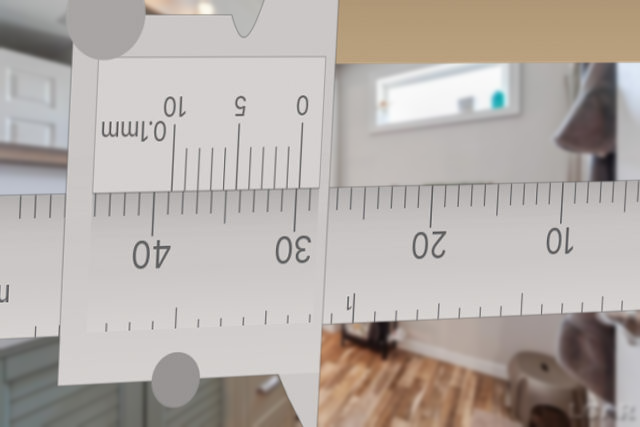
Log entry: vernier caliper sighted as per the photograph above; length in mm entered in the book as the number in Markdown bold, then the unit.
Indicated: **29.8** mm
